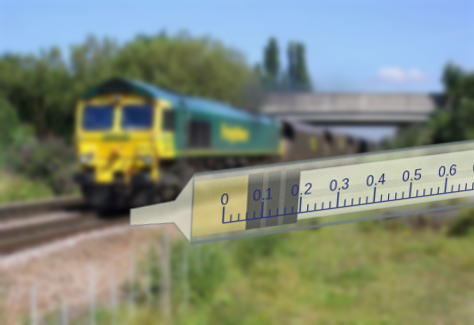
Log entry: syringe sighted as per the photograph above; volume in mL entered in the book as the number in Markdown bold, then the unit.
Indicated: **0.06** mL
